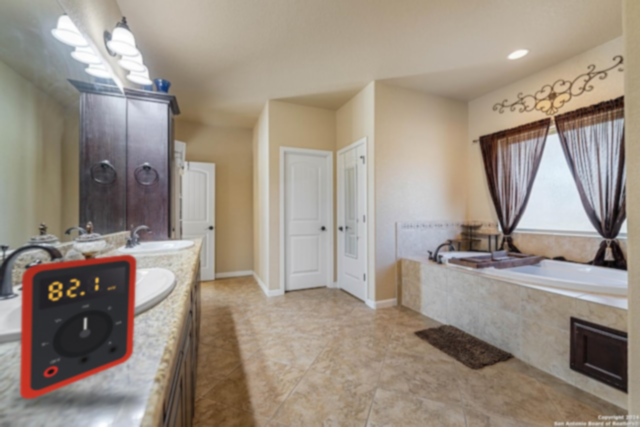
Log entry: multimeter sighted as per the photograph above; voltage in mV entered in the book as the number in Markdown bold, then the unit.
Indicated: **82.1** mV
